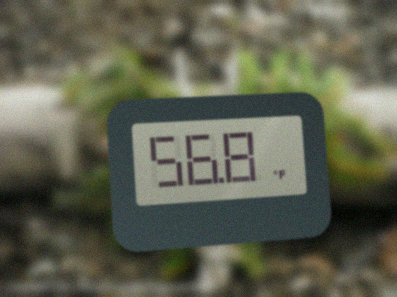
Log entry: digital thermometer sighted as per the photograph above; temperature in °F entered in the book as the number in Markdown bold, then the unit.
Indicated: **56.8** °F
